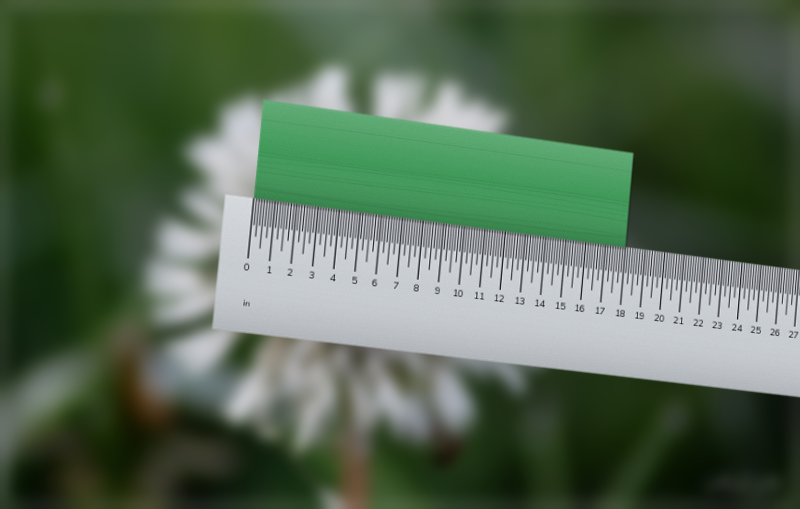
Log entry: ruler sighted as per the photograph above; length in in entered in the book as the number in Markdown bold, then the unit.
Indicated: **18** in
